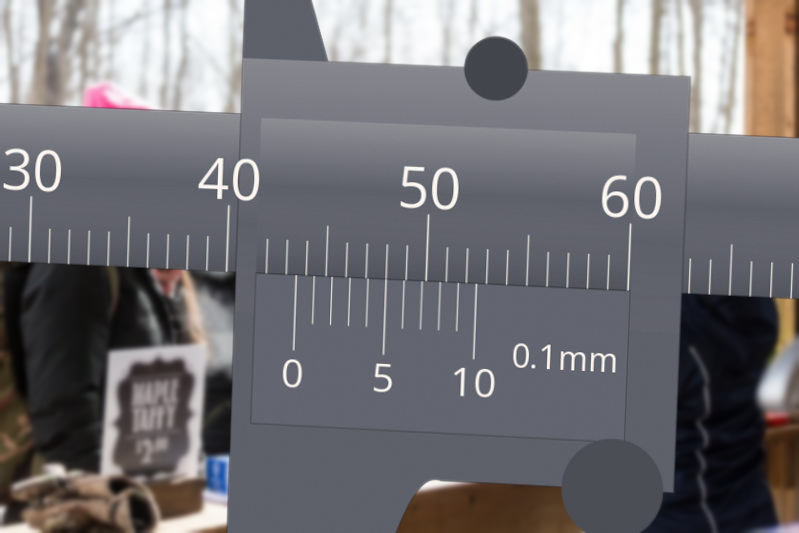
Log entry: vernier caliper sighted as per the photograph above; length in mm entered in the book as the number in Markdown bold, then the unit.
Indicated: **43.5** mm
